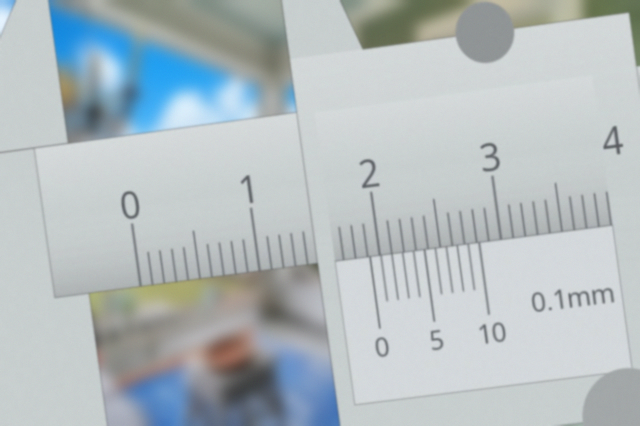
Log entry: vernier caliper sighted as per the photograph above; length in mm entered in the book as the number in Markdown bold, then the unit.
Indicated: **19.2** mm
